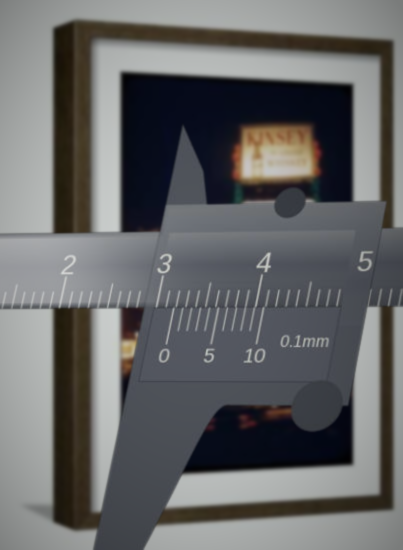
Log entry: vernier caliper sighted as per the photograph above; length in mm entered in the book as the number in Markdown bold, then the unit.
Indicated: **31.8** mm
